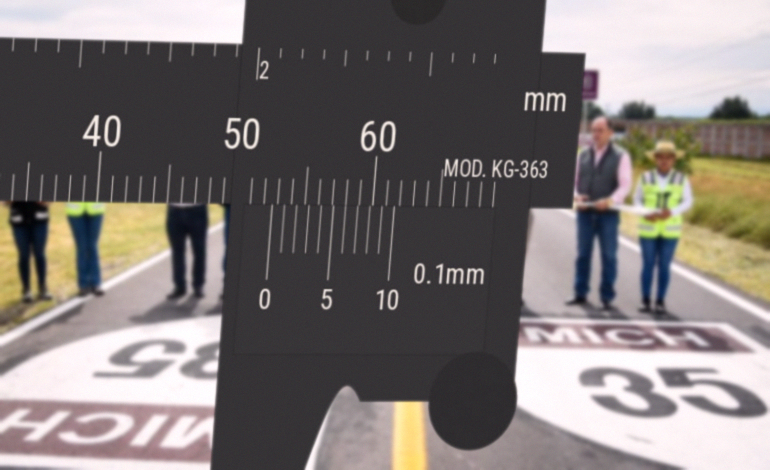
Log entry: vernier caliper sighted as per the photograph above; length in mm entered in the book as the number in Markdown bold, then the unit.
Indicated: **52.6** mm
